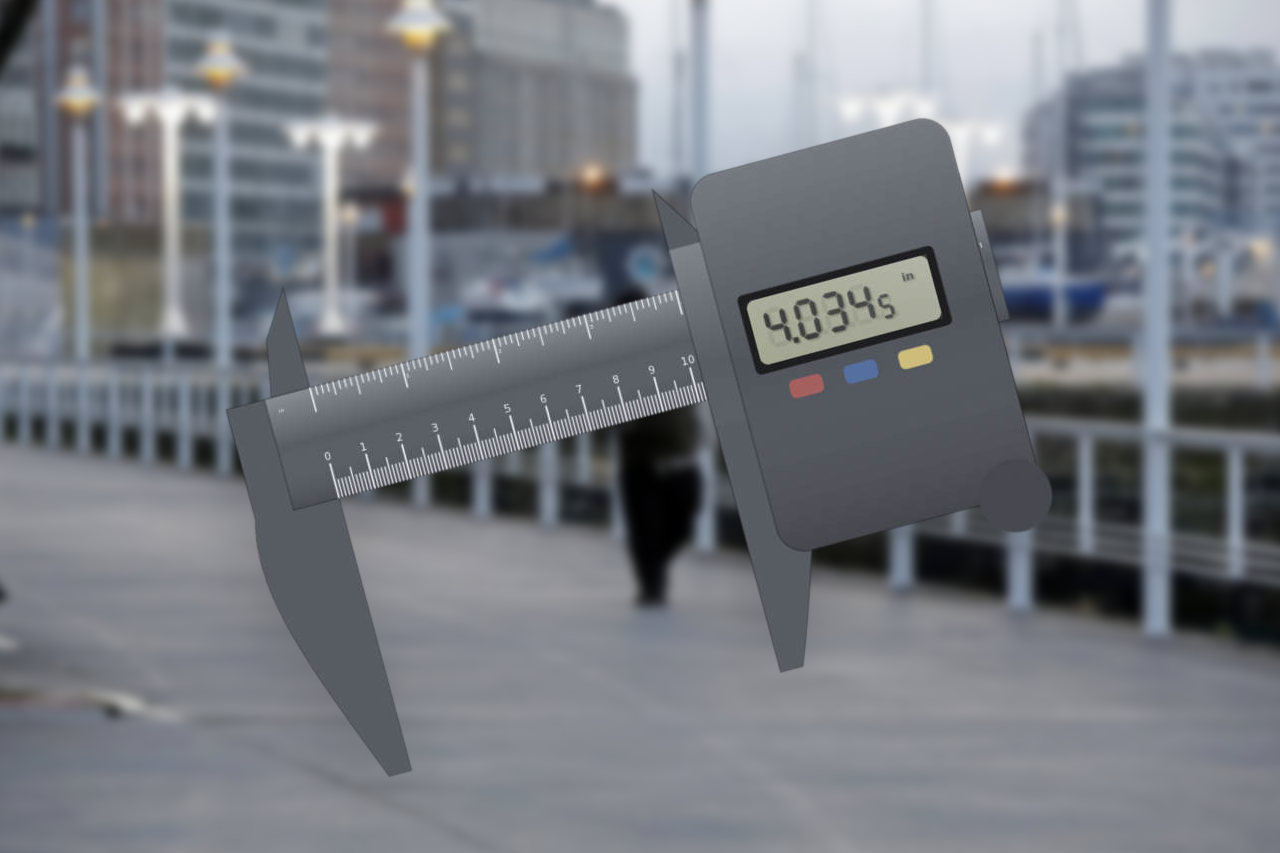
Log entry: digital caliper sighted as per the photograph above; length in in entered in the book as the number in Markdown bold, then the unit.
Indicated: **4.0345** in
